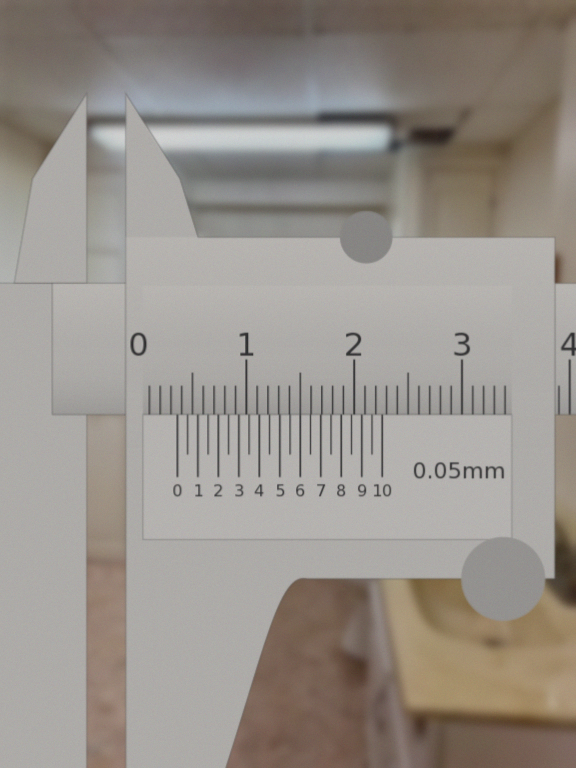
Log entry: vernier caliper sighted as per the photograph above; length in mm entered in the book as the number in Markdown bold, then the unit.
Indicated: **3.6** mm
